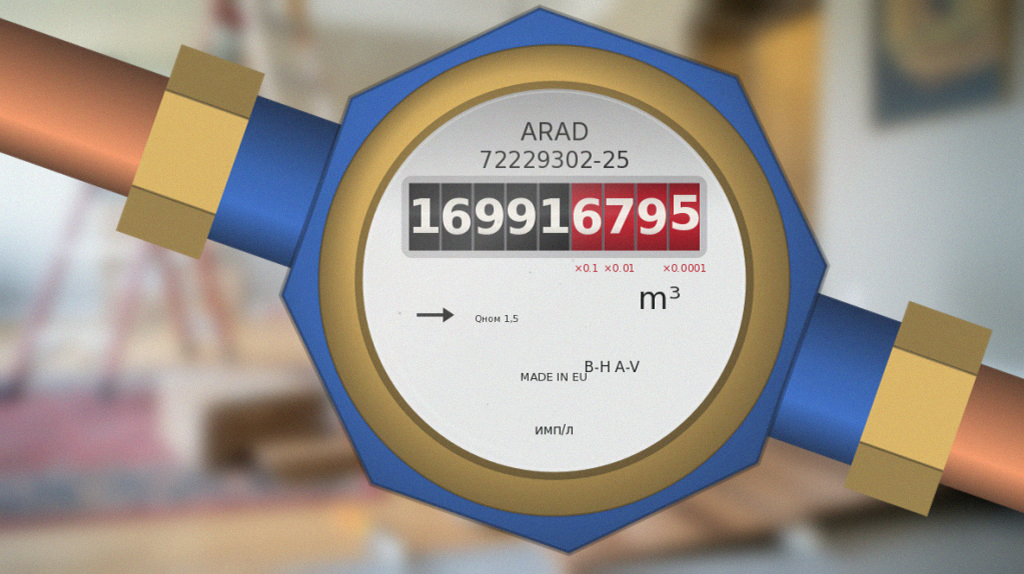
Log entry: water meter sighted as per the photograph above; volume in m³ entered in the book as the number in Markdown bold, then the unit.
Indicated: **16991.6795** m³
